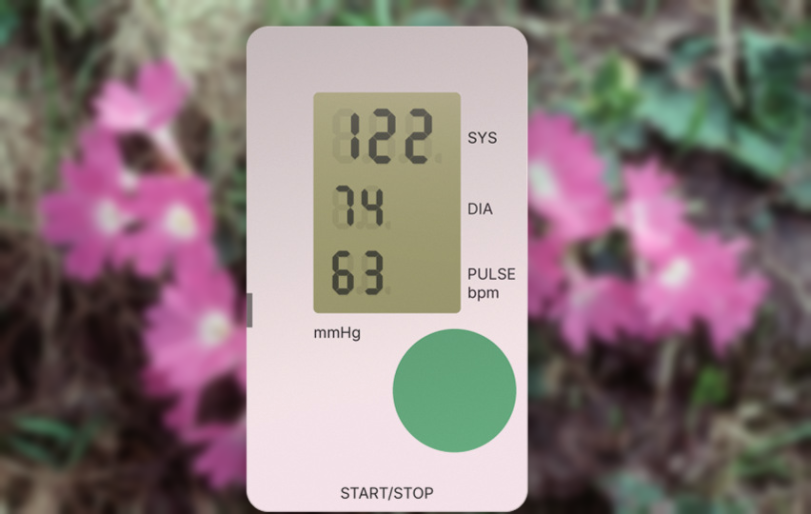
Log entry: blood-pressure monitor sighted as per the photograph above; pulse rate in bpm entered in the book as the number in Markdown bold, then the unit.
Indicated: **63** bpm
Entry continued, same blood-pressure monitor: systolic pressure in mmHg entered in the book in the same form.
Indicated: **122** mmHg
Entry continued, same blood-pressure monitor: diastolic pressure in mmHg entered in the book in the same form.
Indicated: **74** mmHg
